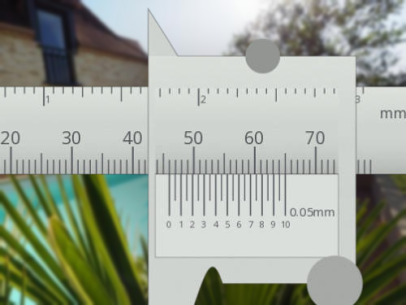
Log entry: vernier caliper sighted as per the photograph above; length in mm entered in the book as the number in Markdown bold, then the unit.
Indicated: **46.0** mm
